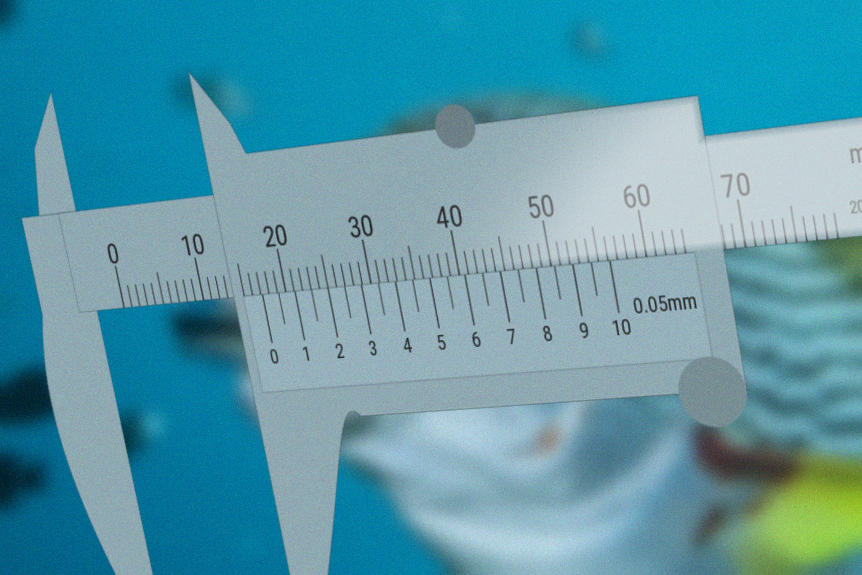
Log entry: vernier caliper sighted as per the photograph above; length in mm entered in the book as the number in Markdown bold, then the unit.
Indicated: **17.2** mm
